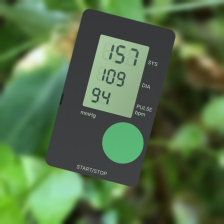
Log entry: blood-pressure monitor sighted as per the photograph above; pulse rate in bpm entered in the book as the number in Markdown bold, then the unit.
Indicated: **94** bpm
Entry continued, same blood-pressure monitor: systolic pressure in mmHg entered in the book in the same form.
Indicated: **157** mmHg
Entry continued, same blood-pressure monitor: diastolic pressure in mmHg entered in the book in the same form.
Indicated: **109** mmHg
